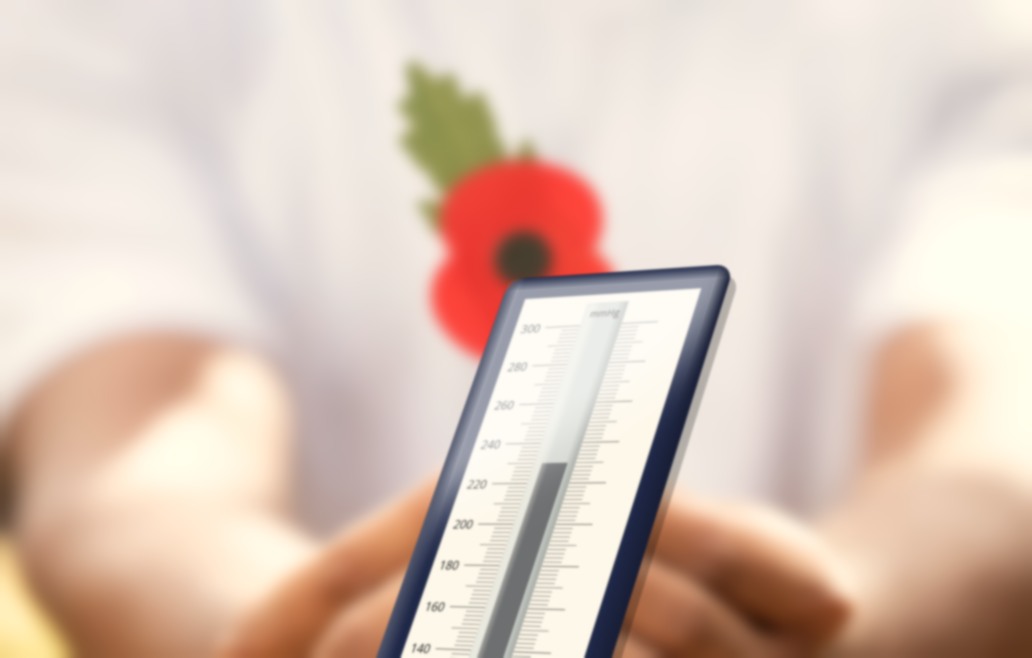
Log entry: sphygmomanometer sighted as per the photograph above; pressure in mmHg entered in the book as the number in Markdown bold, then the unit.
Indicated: **230** mmHg
